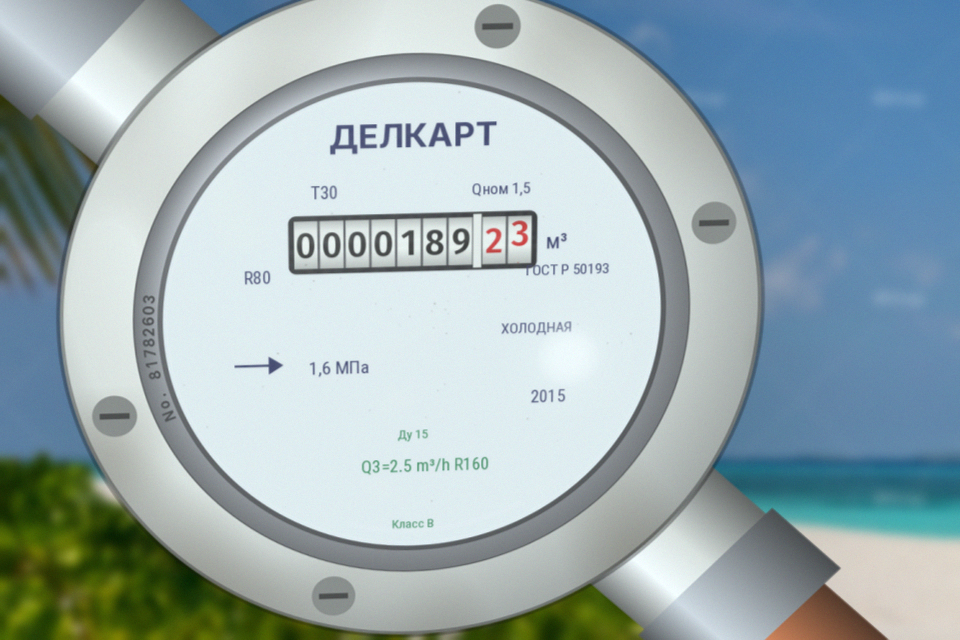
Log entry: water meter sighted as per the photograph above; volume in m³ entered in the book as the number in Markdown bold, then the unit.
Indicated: **189.23** m³
